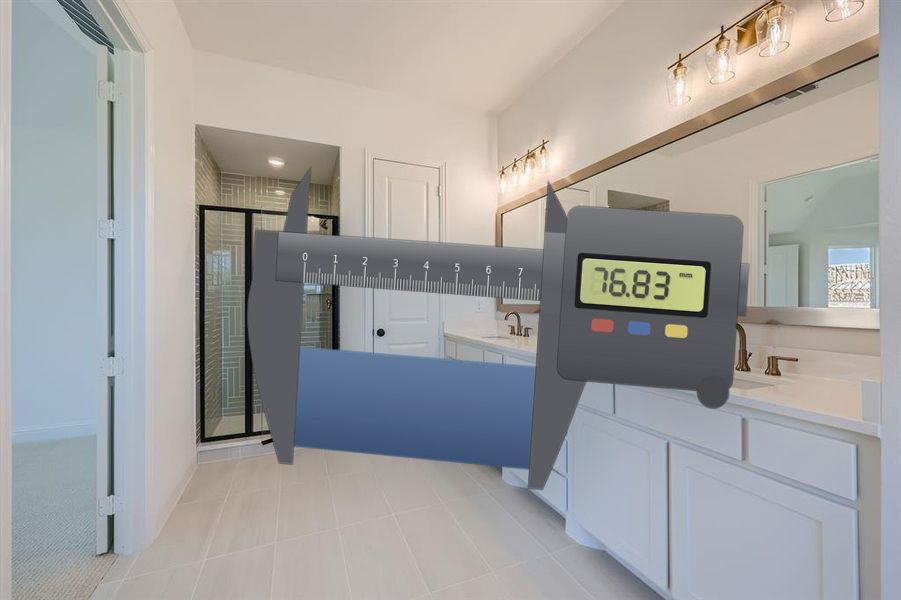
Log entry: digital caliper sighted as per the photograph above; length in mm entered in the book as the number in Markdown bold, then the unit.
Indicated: **76.83** mm
